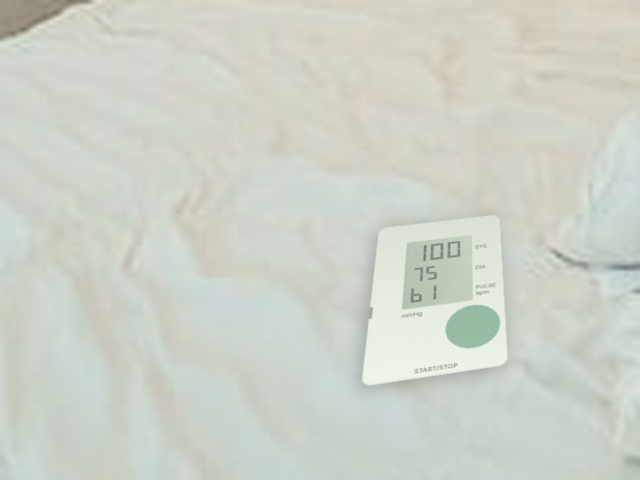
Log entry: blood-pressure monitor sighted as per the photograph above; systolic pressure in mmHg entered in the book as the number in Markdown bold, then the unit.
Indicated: **100** mmHg
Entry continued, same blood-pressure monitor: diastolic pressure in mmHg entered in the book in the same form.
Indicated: **75** mmHg
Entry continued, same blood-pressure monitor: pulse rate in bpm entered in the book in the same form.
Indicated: **61** bpm
